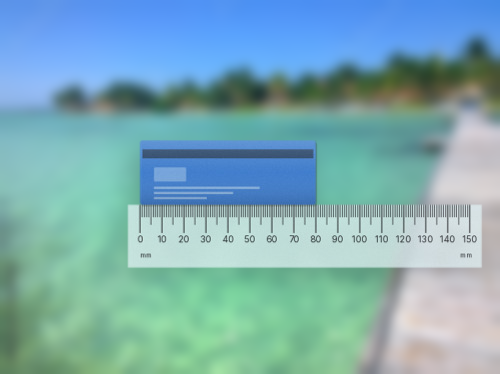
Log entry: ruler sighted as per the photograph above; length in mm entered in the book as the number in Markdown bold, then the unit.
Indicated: **80** mm
